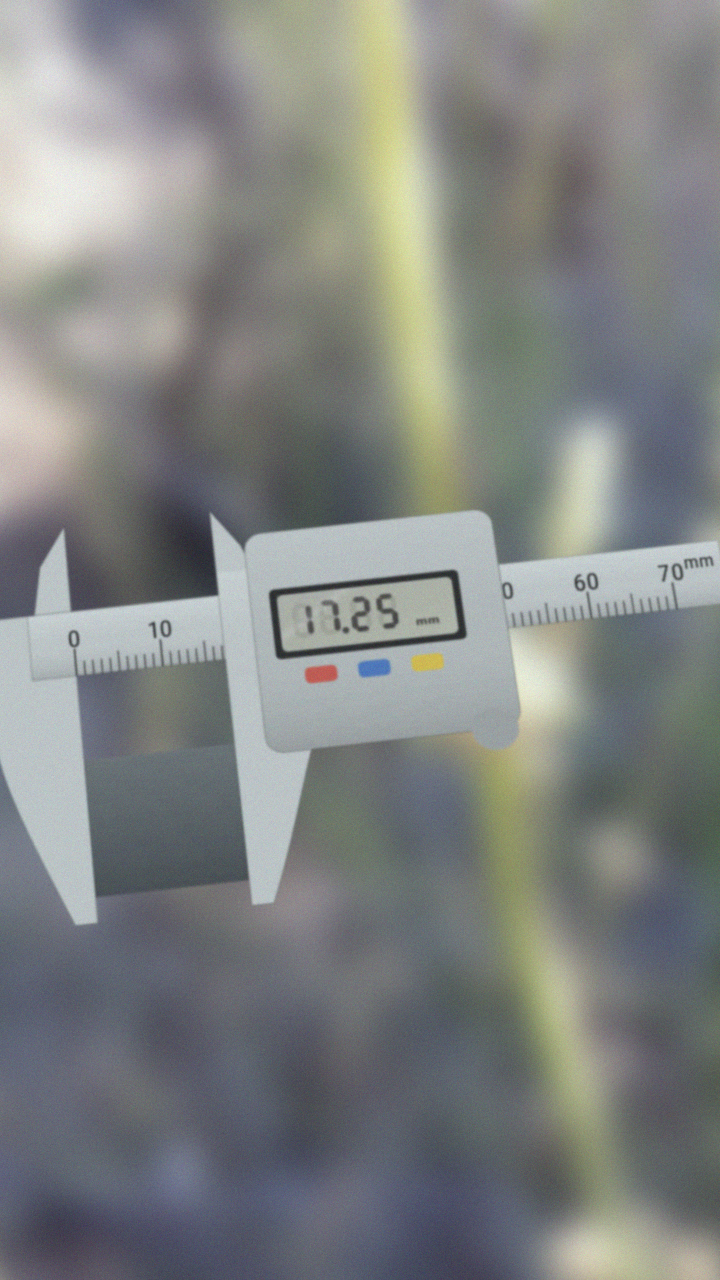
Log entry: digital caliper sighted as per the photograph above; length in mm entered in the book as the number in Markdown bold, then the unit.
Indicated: **17.25** mm
